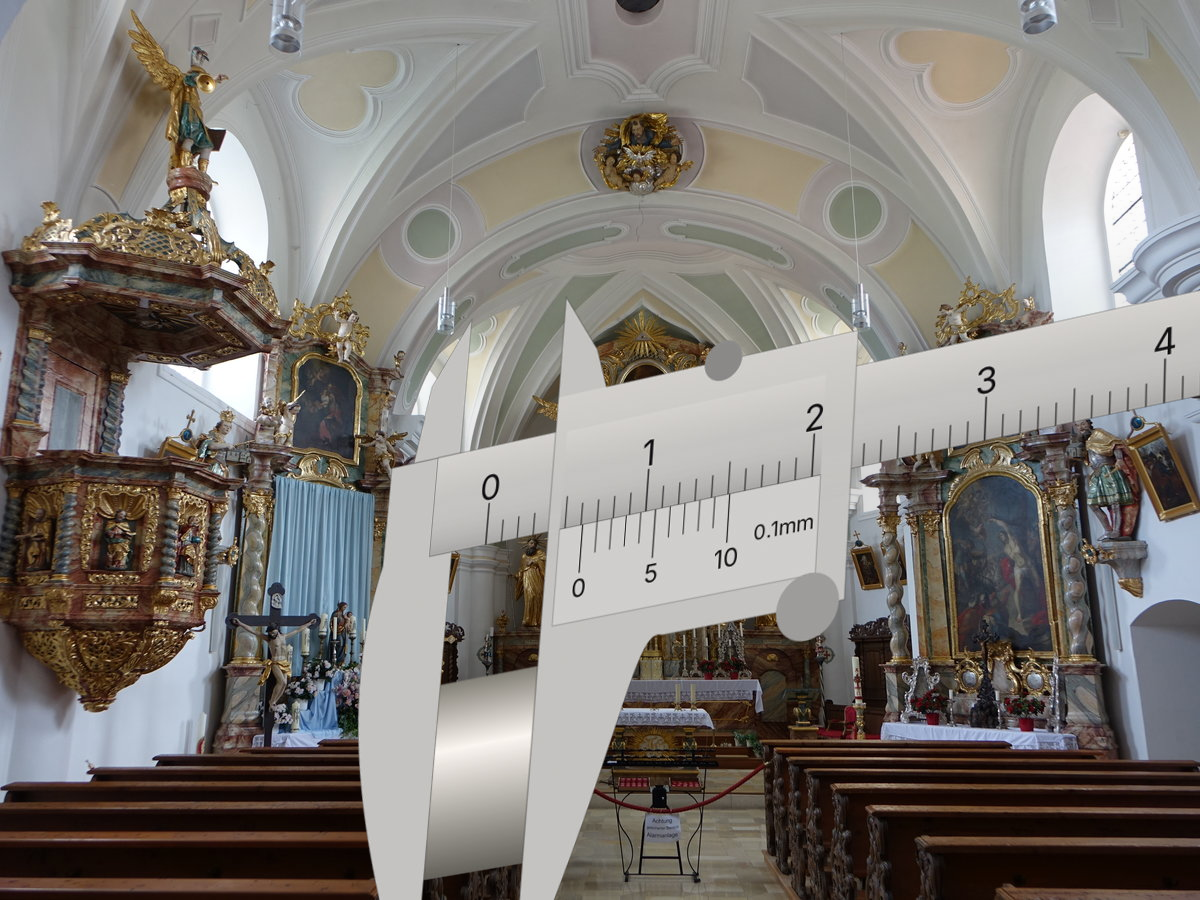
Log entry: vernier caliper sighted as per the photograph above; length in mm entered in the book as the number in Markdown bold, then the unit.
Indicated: **6.1** mm
